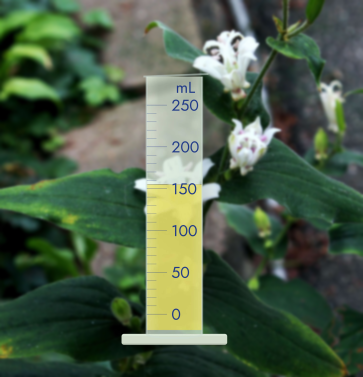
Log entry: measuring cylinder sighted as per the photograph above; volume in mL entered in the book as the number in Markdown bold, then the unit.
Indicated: **155** mL
